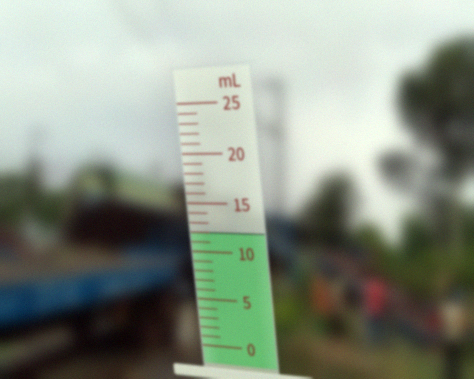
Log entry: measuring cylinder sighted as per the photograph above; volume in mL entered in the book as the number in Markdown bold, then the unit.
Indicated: **12** mL
